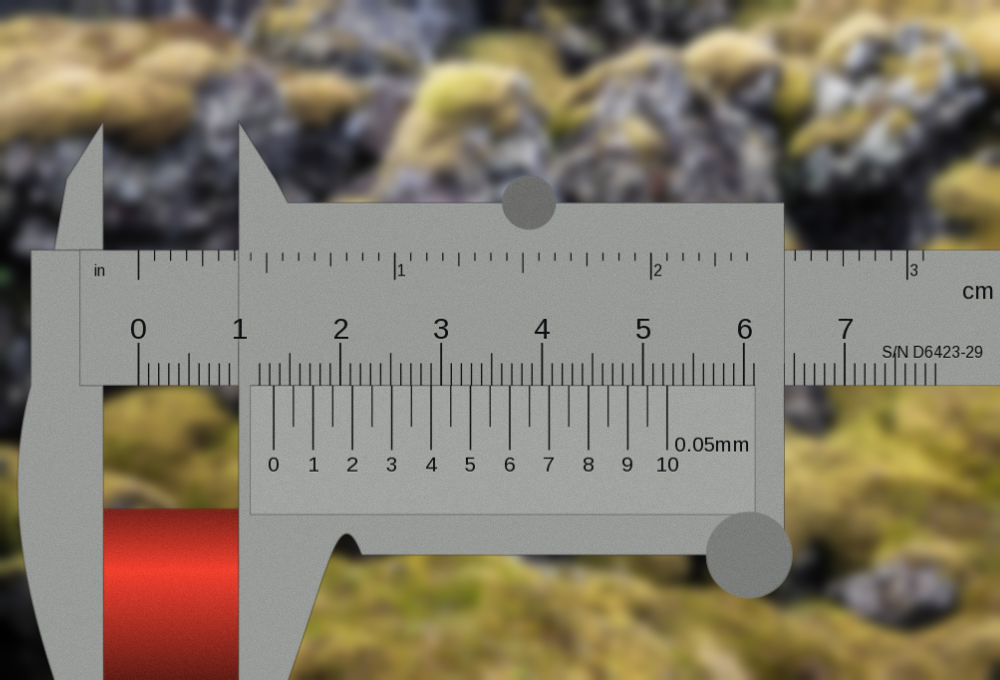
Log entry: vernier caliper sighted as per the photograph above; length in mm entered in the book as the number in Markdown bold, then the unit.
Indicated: **13.4** mm
